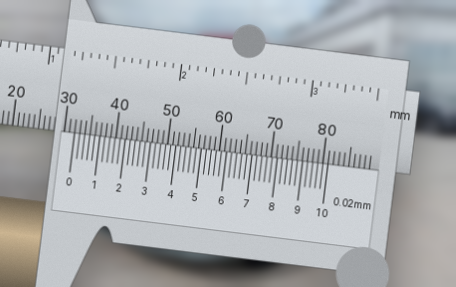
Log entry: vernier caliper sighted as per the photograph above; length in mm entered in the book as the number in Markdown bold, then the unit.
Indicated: **32.0** mm
